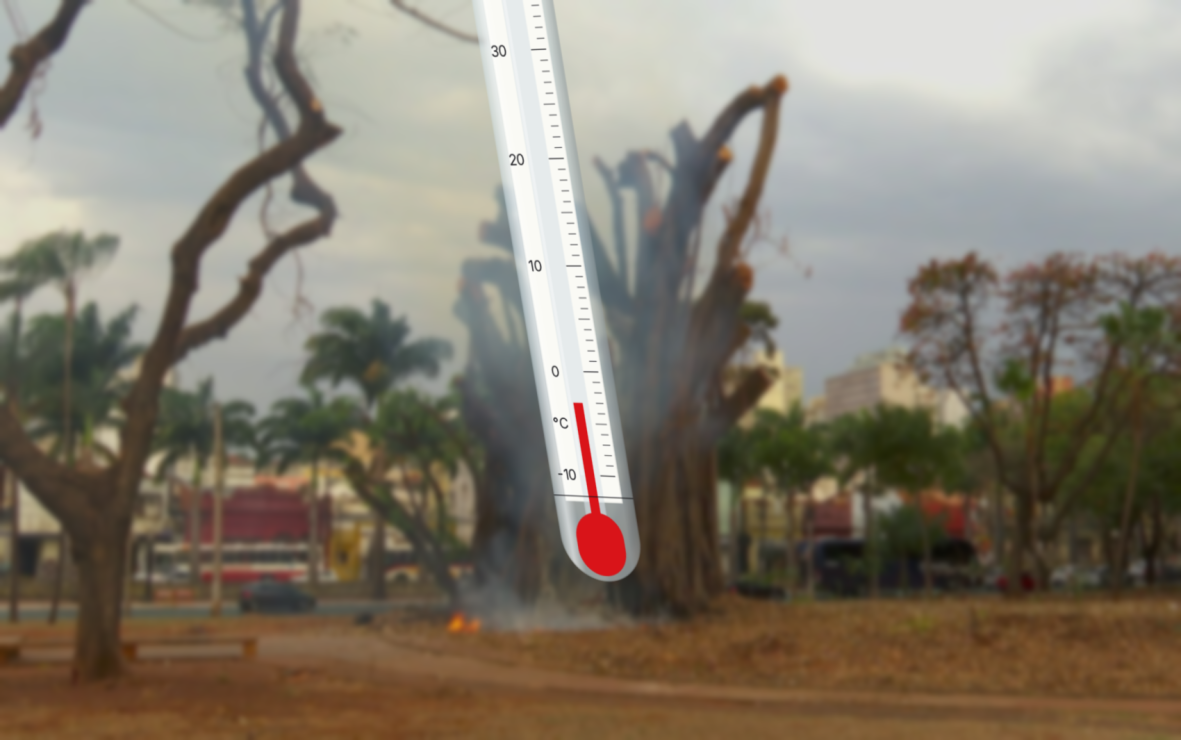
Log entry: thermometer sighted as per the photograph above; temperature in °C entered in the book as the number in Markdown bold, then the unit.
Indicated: **-3** °C
